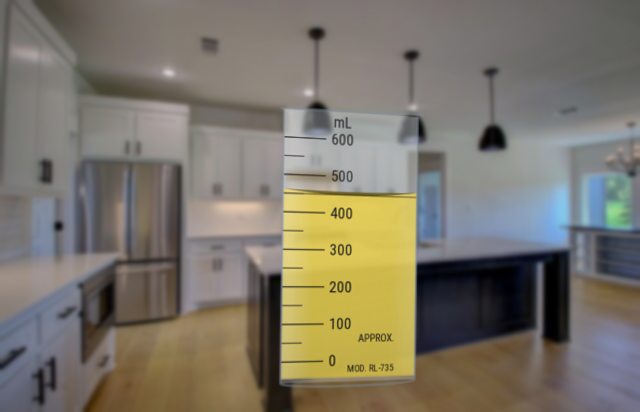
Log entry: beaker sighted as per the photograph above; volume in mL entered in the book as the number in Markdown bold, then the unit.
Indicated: **450** mL
